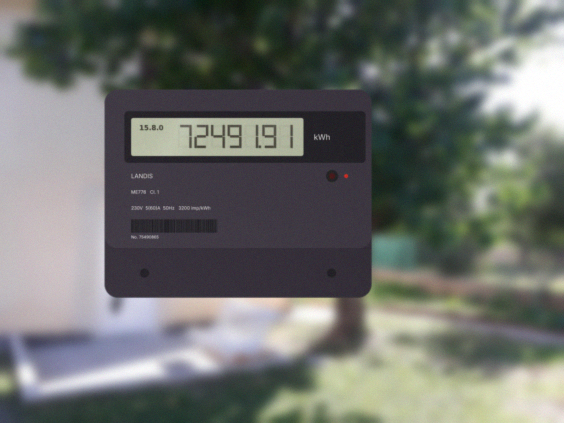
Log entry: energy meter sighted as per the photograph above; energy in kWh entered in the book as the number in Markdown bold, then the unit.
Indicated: **72491.91** kWh
